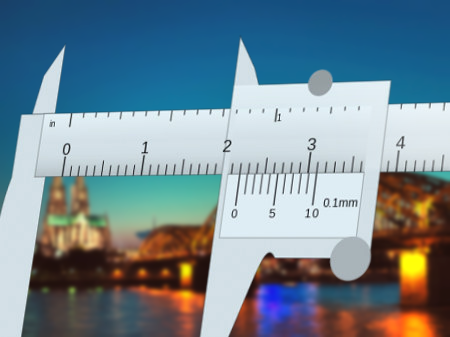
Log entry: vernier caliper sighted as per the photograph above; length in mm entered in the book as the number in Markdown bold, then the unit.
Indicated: **22.0** mm
